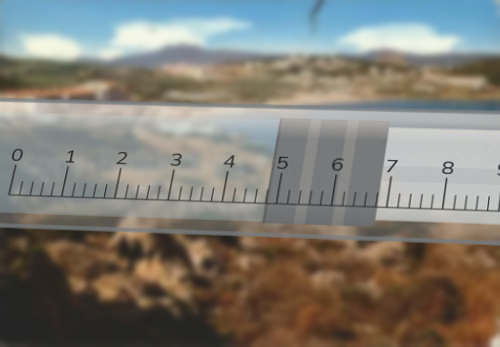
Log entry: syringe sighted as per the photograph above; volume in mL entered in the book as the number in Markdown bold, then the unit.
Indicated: **4.8** mL
